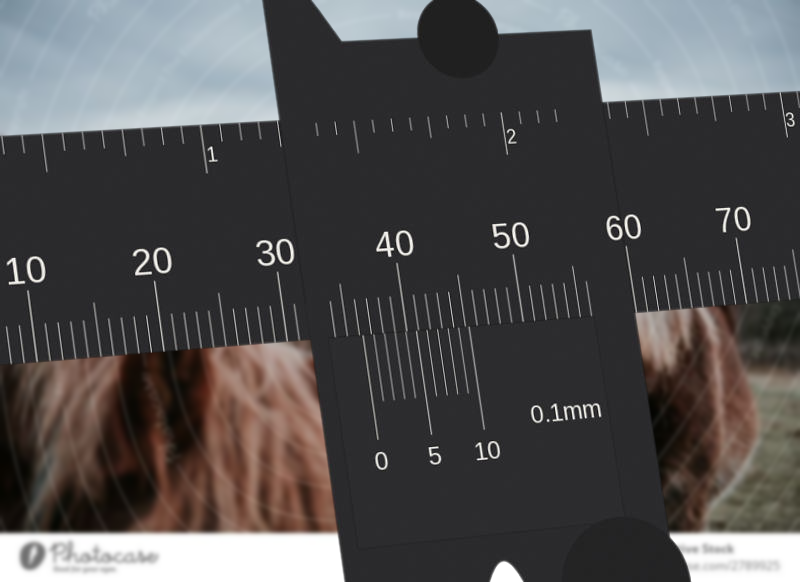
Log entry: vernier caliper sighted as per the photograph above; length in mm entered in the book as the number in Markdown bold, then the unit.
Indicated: **36.3** mm
